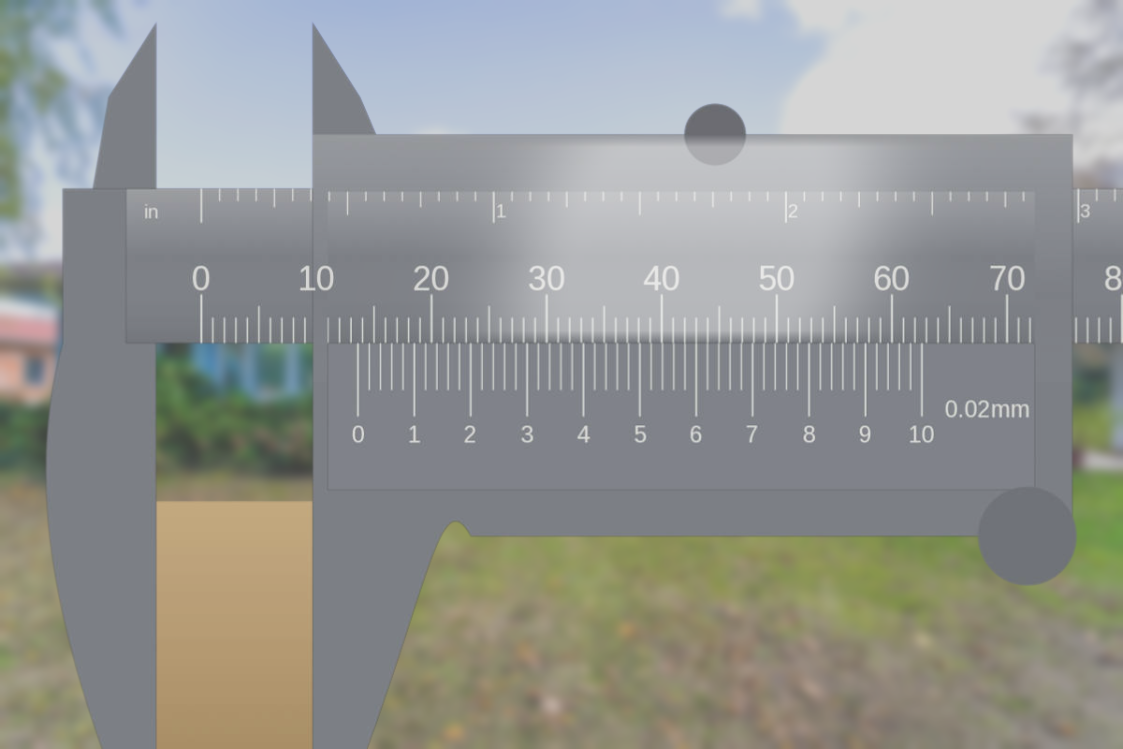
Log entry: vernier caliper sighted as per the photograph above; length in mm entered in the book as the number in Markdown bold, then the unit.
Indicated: **13.6** mm
